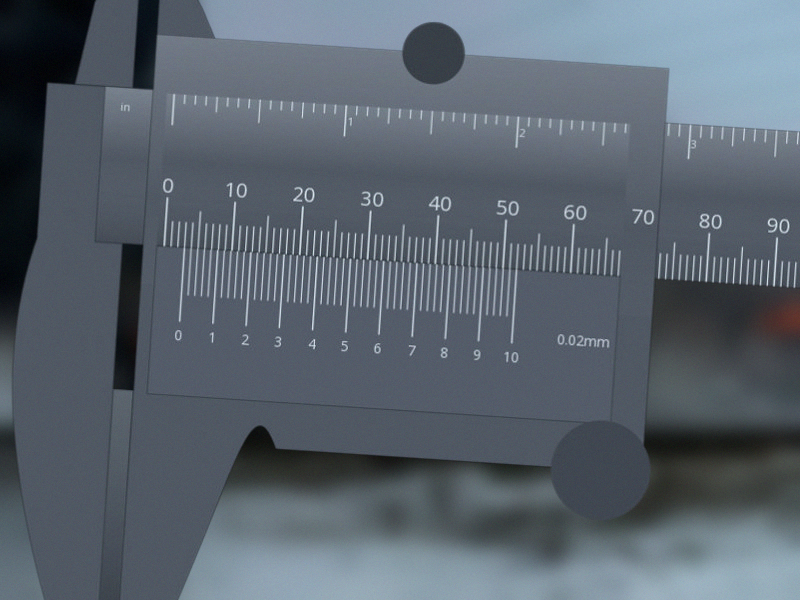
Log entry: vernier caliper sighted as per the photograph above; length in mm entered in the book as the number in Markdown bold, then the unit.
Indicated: **3.0** mm
